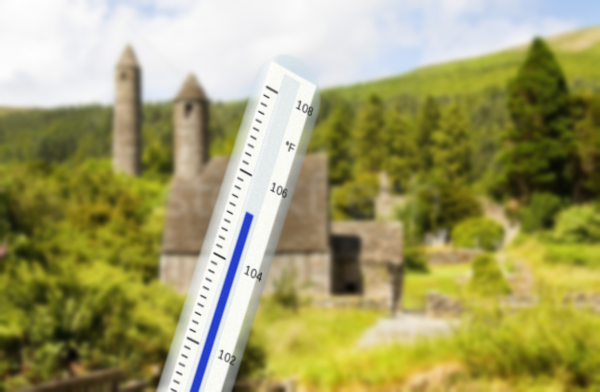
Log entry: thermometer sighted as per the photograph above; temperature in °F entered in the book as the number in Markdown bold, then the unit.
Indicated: **105.2** °F
